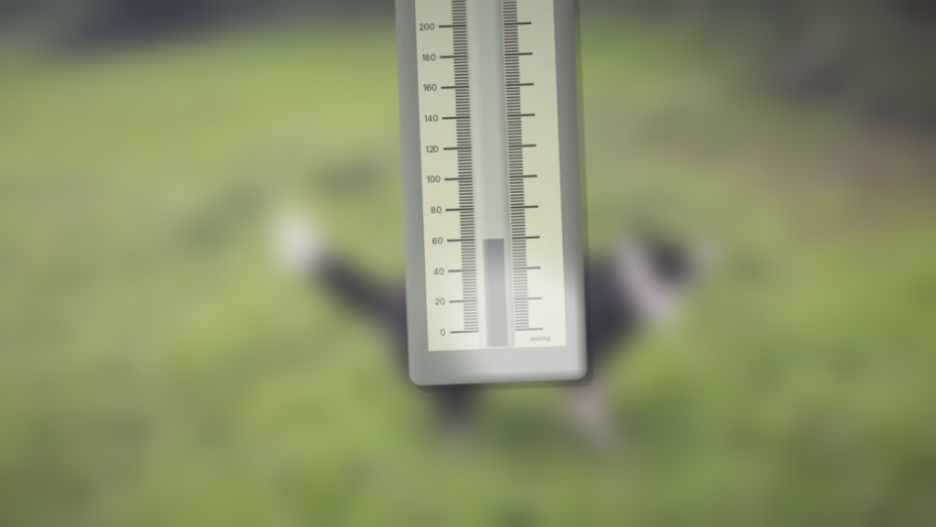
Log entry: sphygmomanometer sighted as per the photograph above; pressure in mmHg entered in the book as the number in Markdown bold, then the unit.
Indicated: **60** mmHg
